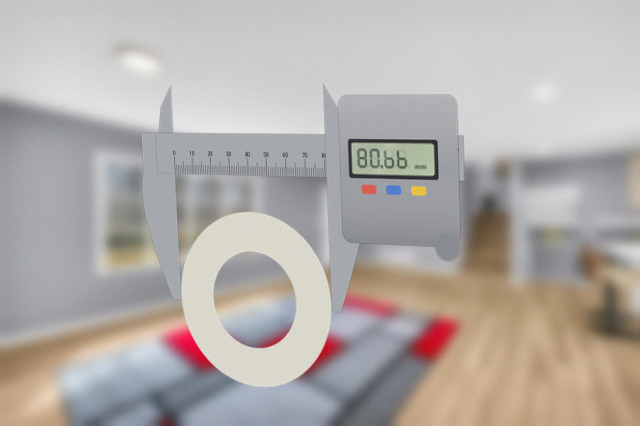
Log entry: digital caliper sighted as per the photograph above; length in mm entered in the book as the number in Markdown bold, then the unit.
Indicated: **80.66** mm
